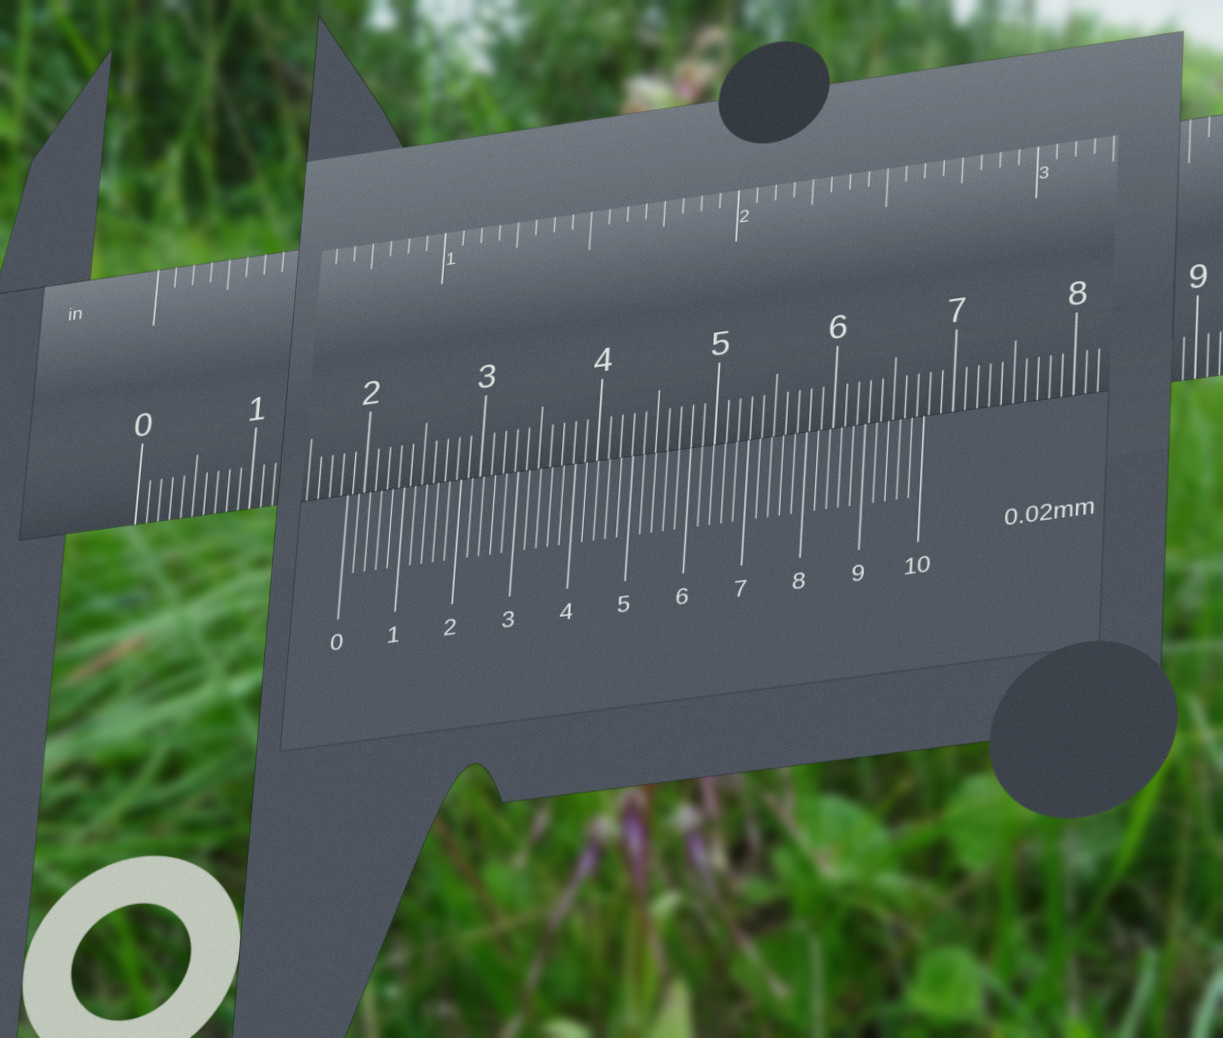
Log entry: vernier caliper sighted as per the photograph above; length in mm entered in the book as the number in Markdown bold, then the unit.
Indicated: **18.6** mm
